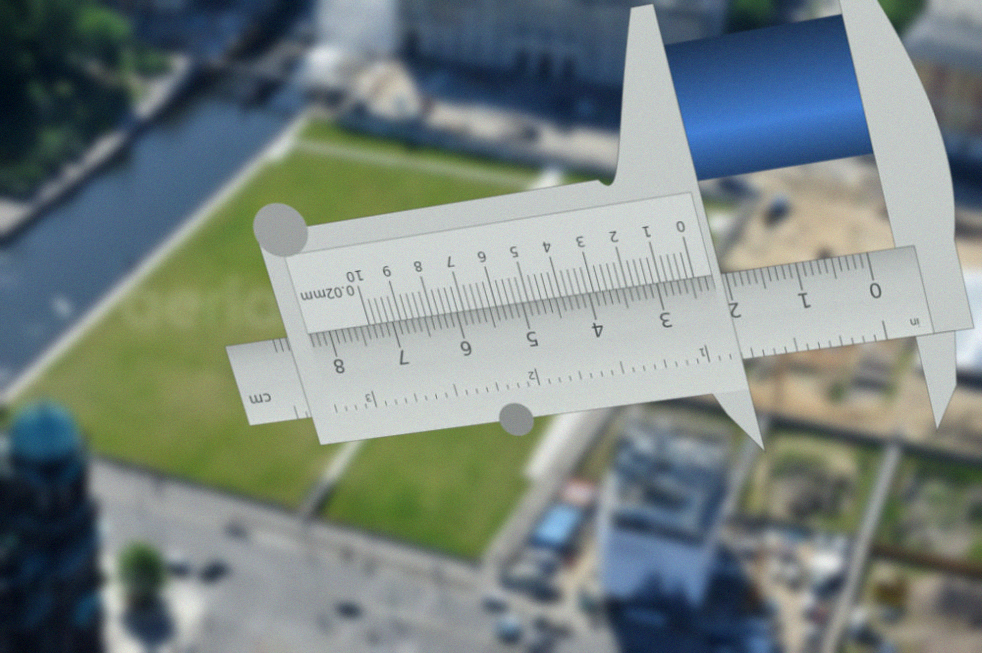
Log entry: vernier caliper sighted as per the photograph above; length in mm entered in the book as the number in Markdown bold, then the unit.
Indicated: **24.6** mm
